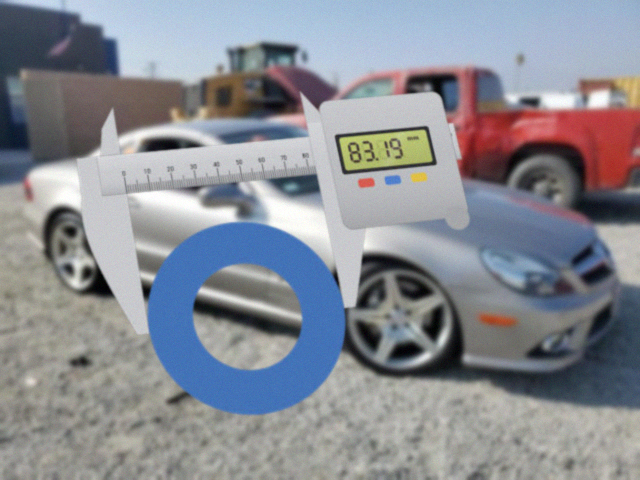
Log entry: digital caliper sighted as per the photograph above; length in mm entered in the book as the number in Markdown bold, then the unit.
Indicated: **83.19** mm
